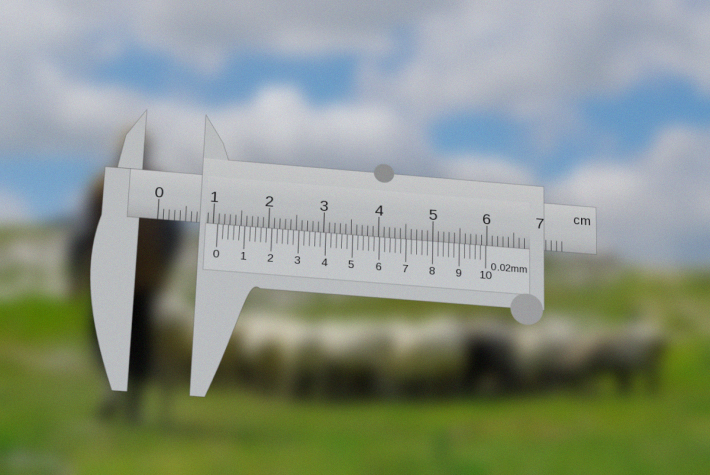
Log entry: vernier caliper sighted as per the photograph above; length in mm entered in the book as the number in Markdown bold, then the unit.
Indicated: **10.8** mm
